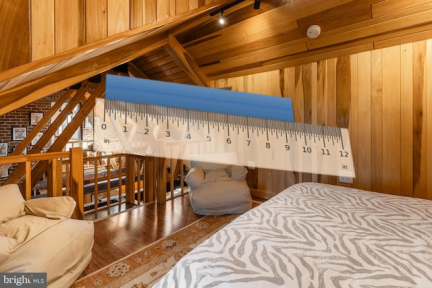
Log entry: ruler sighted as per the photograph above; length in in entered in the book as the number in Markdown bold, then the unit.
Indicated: **9.5** in
